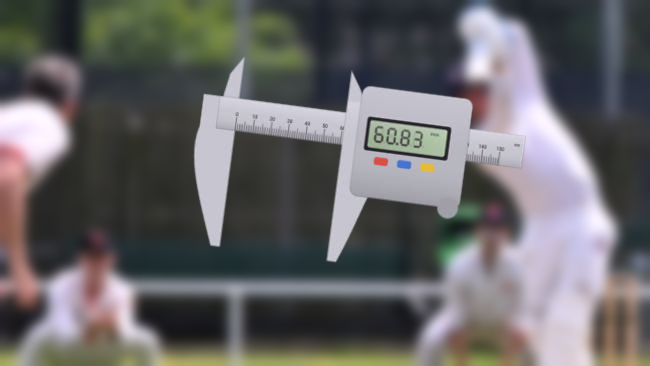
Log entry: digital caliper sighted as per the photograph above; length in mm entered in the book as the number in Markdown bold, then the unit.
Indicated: **60.83** mm
